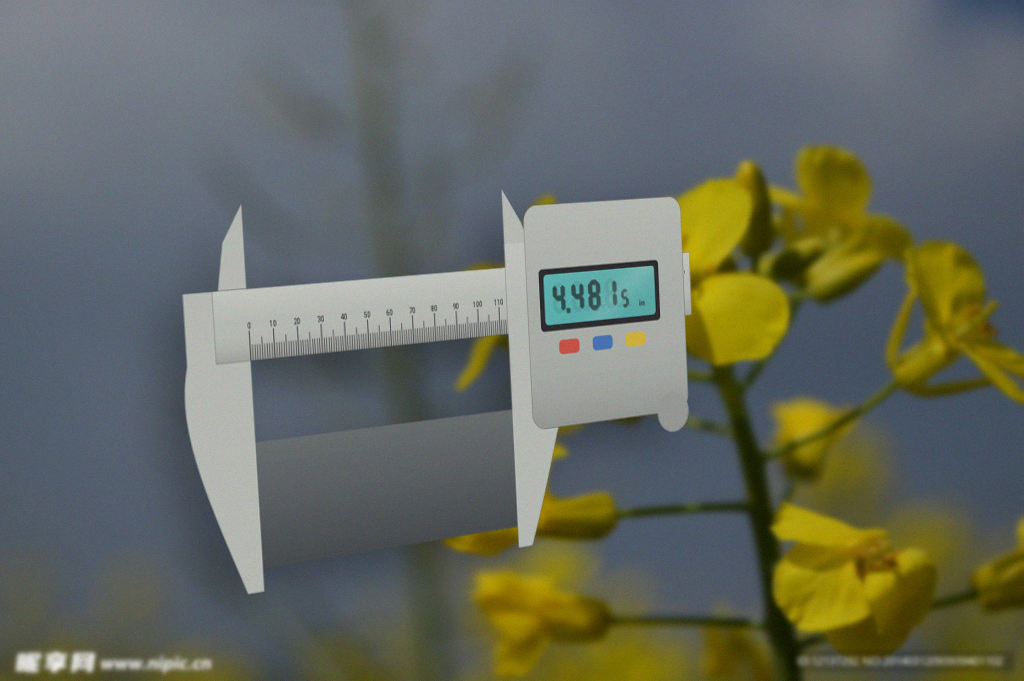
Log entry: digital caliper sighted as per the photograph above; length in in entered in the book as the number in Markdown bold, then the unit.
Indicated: **4.4815** in
